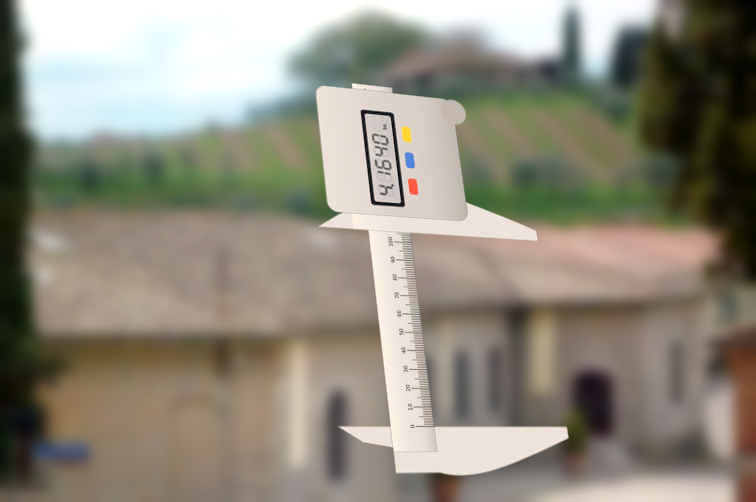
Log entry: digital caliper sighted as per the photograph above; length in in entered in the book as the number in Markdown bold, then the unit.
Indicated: **4.1640** in
